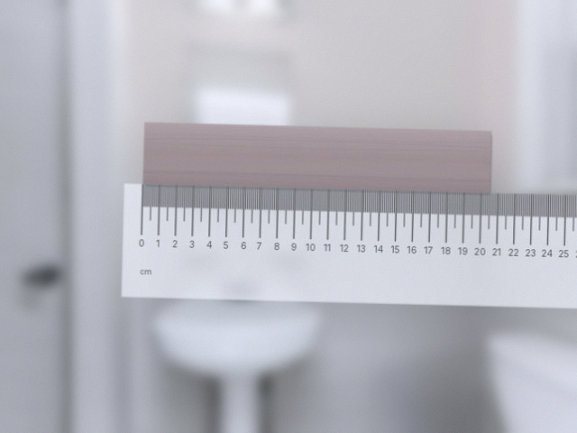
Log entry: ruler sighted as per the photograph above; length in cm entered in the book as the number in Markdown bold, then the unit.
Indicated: **20.5** cm
